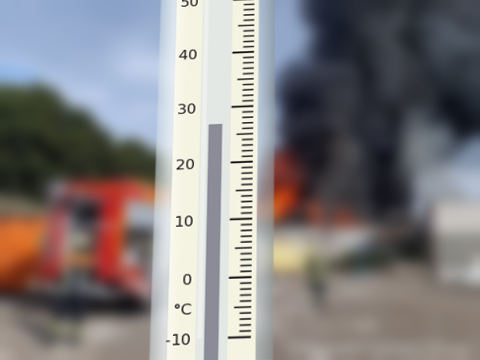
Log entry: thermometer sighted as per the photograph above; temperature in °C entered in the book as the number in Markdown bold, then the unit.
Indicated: **27** °C
